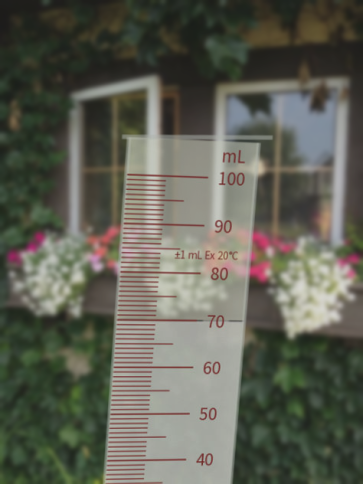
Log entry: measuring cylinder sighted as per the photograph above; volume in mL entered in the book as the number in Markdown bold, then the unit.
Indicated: **70** mL
